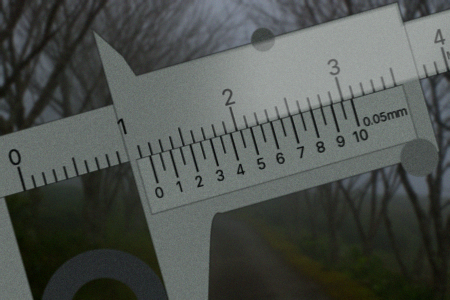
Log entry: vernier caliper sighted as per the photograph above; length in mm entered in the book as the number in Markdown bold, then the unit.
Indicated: **11.8** mm
